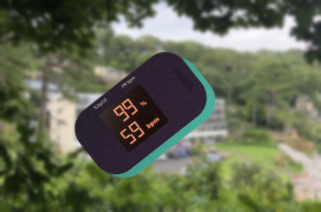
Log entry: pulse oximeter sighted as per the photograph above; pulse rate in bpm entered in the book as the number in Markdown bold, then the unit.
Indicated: **59** bpm
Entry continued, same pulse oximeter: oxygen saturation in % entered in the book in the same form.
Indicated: **99** %
